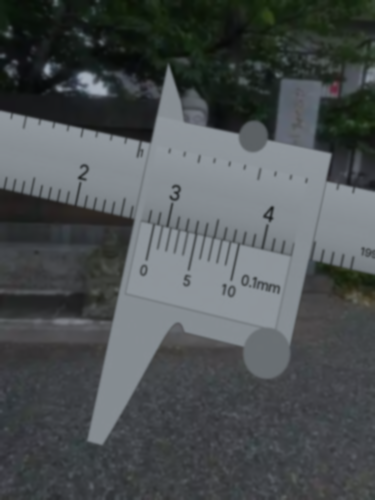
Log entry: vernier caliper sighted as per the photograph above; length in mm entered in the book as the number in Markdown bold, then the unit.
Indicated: **28.6** mm
